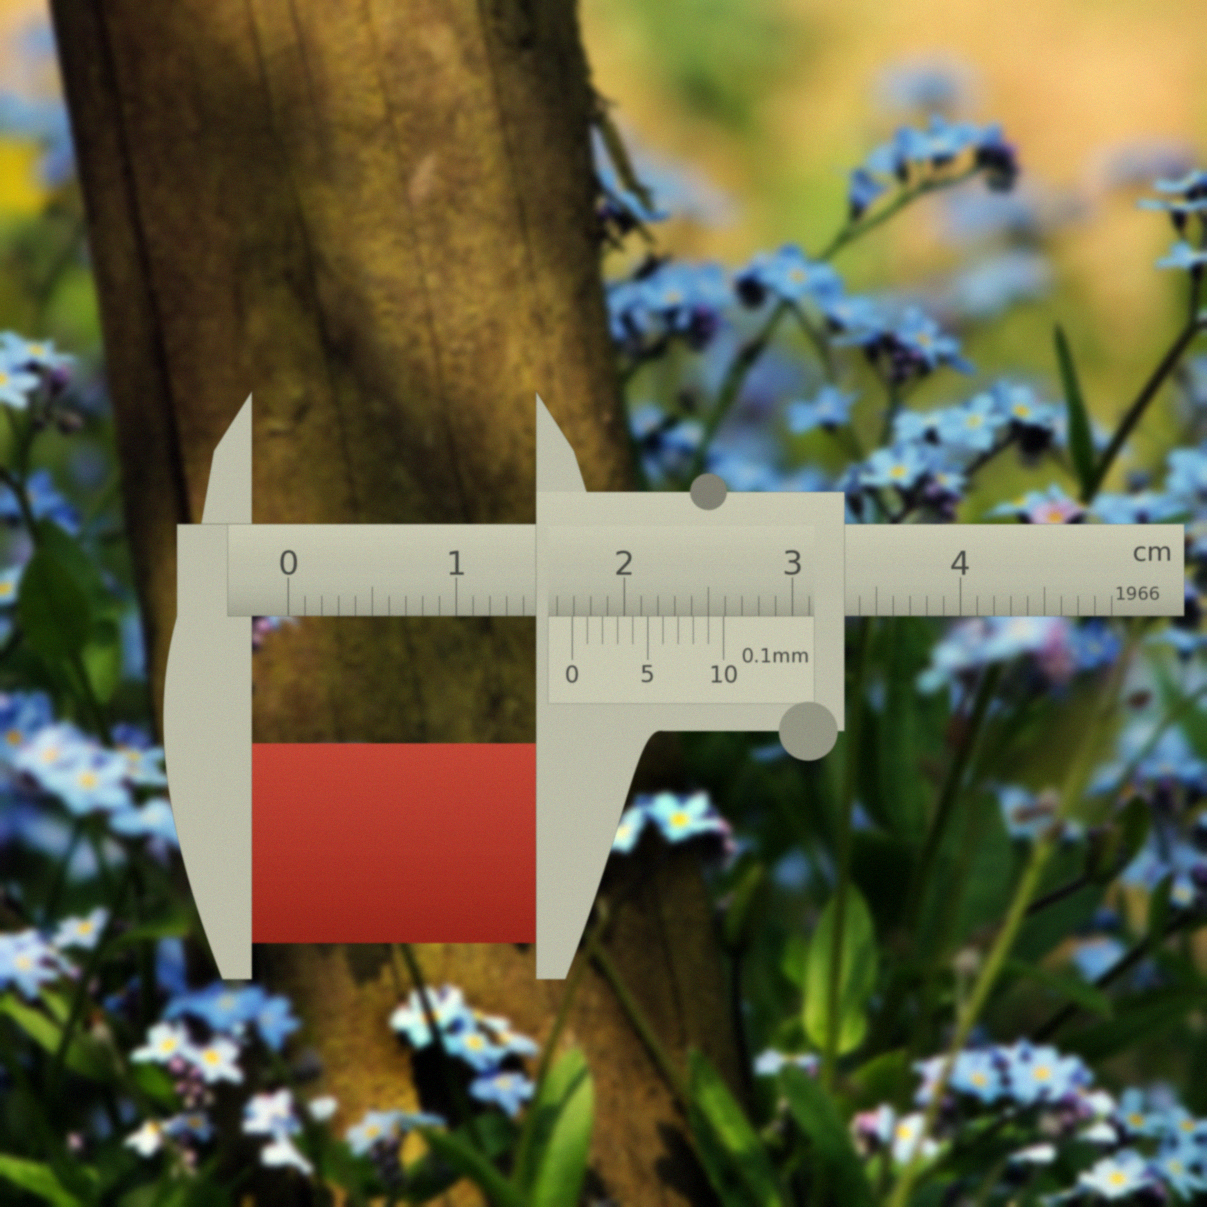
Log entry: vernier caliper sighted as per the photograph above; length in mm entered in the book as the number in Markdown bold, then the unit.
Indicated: **16.9** mm
